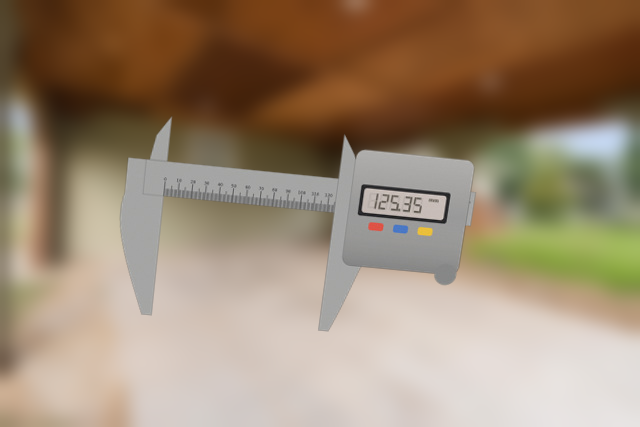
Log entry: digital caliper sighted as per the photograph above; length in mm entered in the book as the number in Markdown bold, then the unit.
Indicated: **125.35** mm
